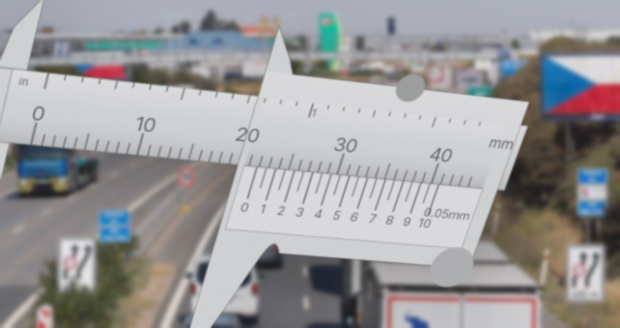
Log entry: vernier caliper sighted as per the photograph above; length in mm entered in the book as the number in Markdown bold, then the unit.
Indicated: **21.8** mm
